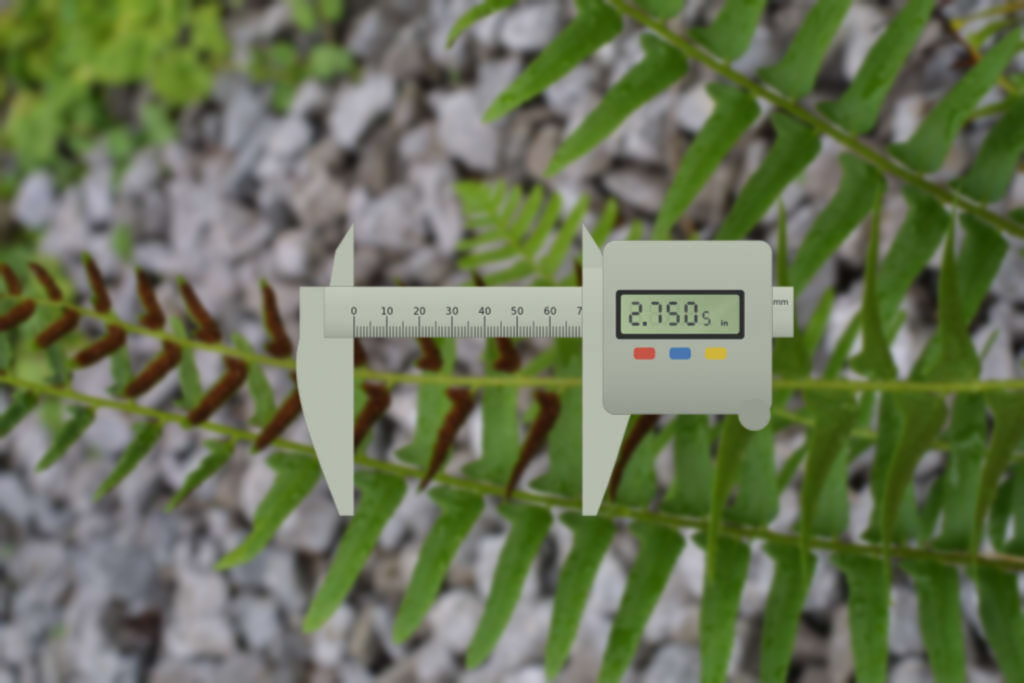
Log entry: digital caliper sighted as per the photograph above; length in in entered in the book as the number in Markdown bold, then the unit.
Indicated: **2.7505** in
